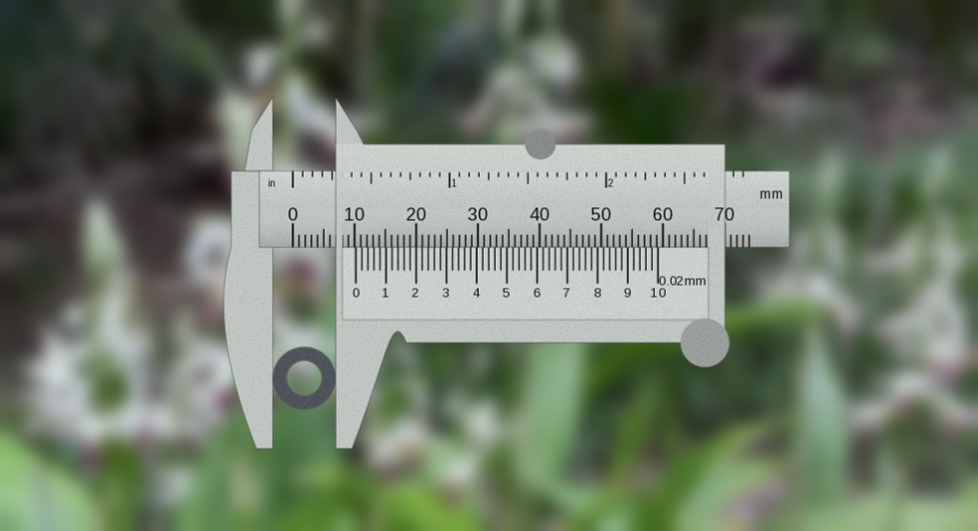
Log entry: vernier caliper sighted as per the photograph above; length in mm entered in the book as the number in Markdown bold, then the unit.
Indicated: **10.2** mm
